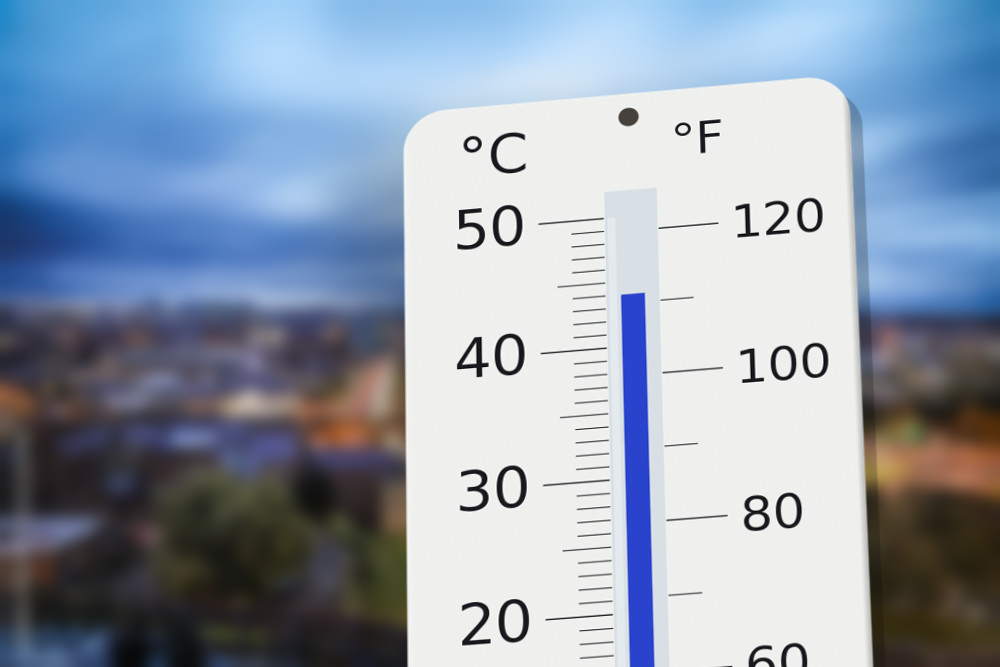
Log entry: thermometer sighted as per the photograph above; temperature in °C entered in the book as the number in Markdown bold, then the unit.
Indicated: **44** °C
